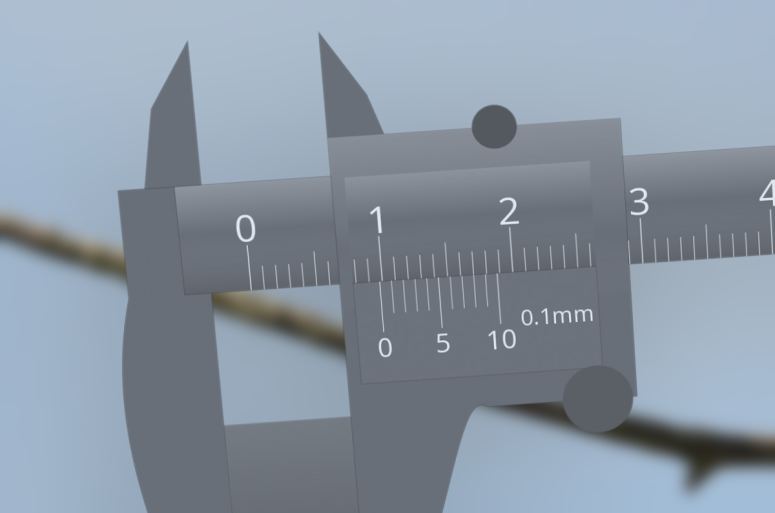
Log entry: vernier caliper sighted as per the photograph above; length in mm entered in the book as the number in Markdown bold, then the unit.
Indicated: **9.8** mm
